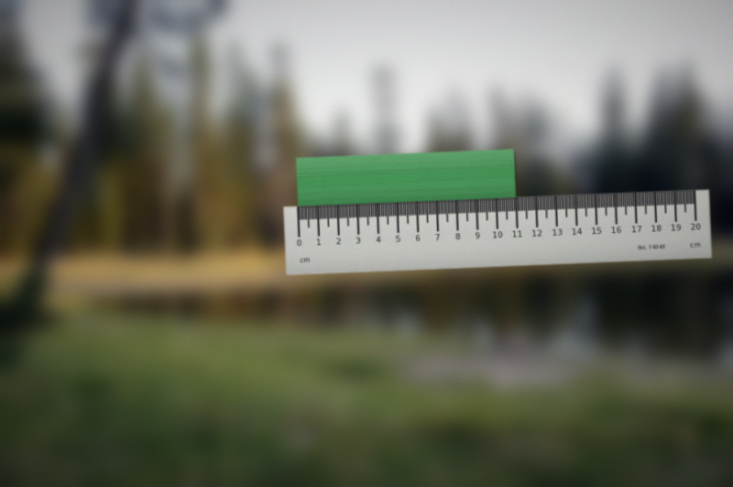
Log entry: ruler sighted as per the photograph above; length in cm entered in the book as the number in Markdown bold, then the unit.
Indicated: **11** cm
